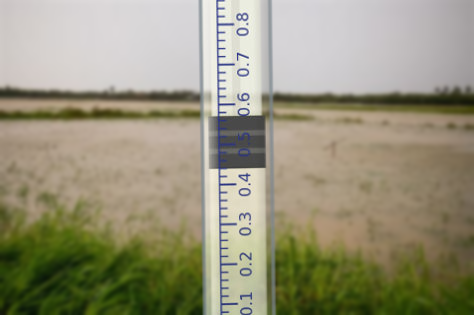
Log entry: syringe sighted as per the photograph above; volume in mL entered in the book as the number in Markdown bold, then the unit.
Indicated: **0.44** mL
